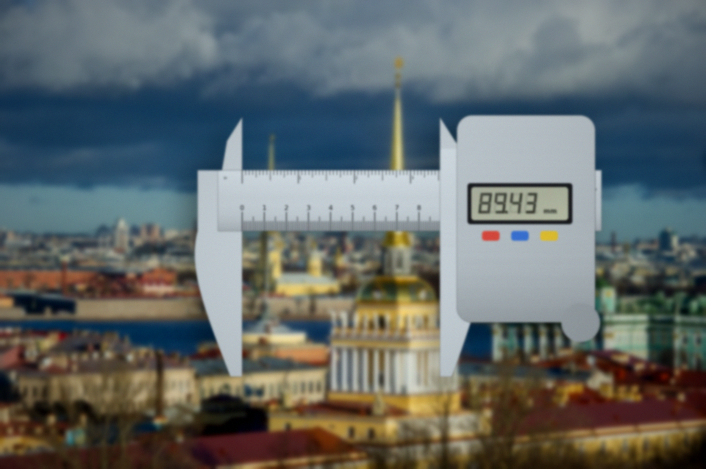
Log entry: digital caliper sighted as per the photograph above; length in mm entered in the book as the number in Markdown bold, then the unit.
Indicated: **89.43** mm
